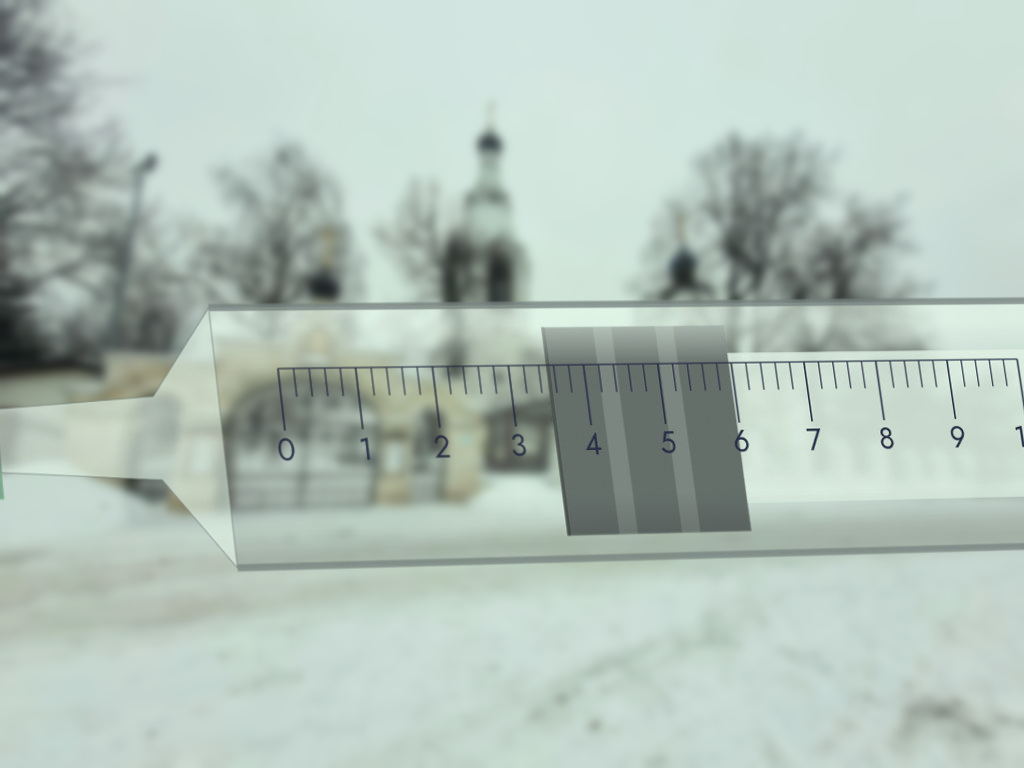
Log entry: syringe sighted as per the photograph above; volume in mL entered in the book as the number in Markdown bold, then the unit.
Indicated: **3.5** mL
